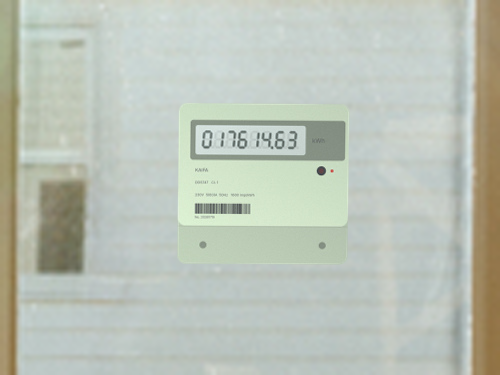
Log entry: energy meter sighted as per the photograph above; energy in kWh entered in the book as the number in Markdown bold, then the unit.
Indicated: **17614.63** kWh
